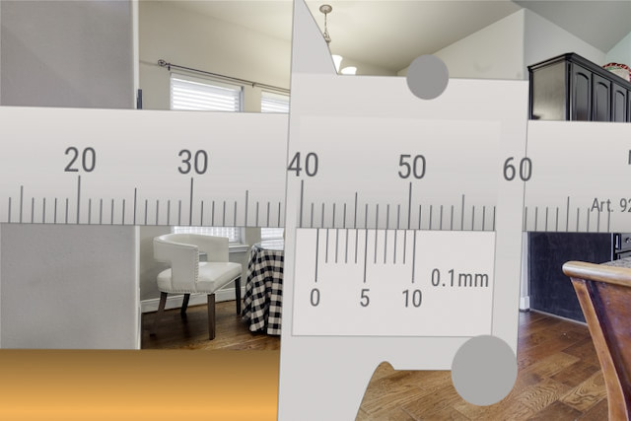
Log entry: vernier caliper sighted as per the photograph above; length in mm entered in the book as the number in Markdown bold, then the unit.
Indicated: **41.6** mm
